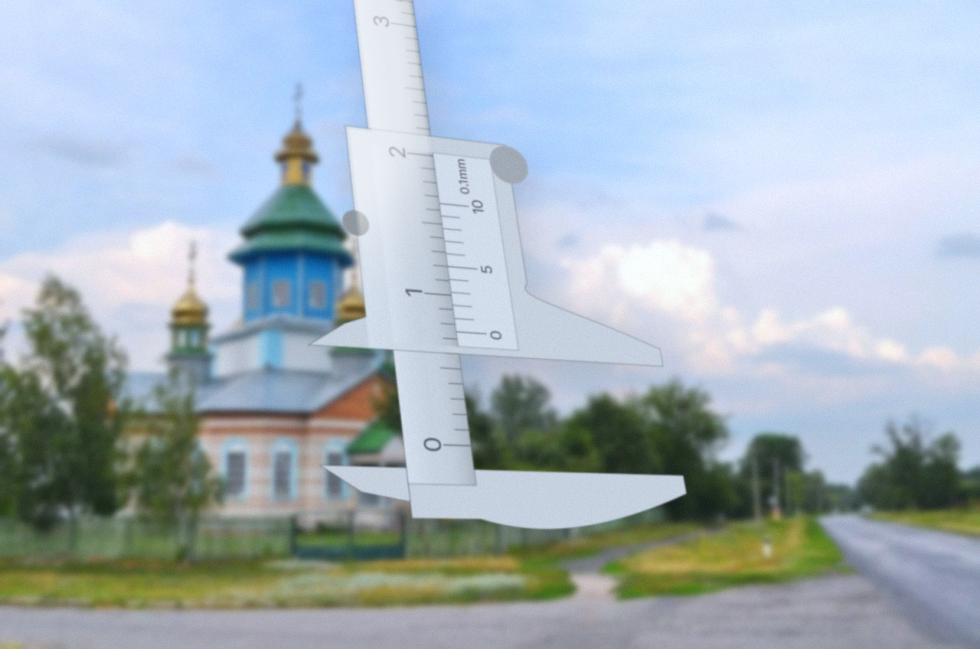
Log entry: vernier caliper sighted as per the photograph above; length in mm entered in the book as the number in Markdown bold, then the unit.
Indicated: **7.5** mm
